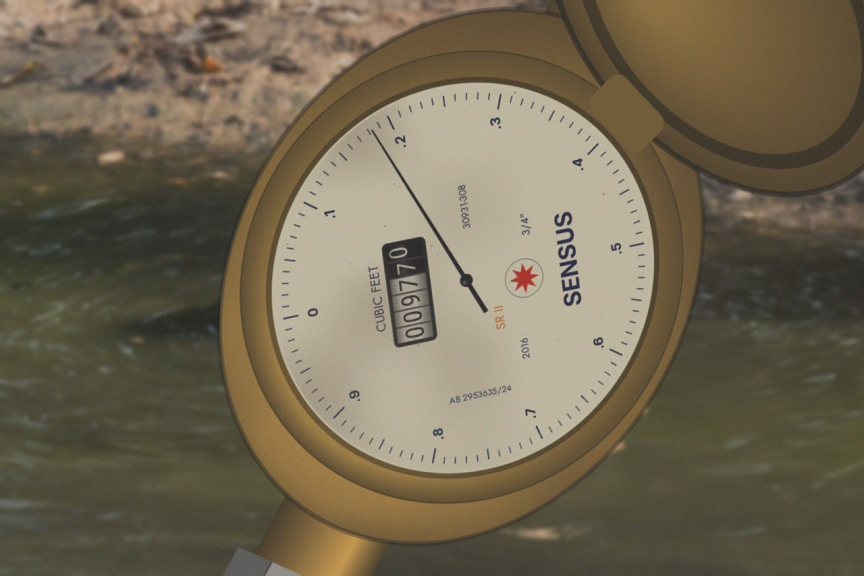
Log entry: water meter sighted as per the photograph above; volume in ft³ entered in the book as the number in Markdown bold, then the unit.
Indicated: **9770.18** ft³
